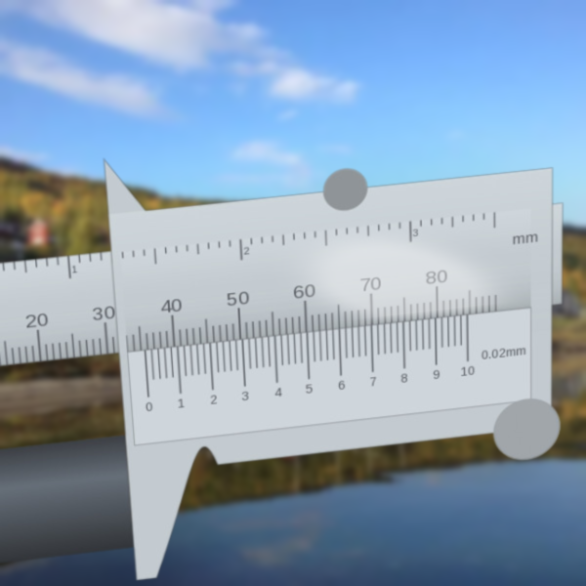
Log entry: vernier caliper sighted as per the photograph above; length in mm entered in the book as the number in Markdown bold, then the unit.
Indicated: **35.6** mm
